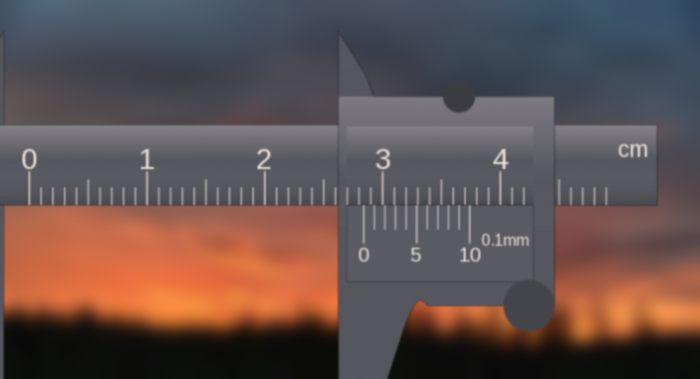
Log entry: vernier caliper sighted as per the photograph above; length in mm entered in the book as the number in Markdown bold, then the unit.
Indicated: **28.4** mm
